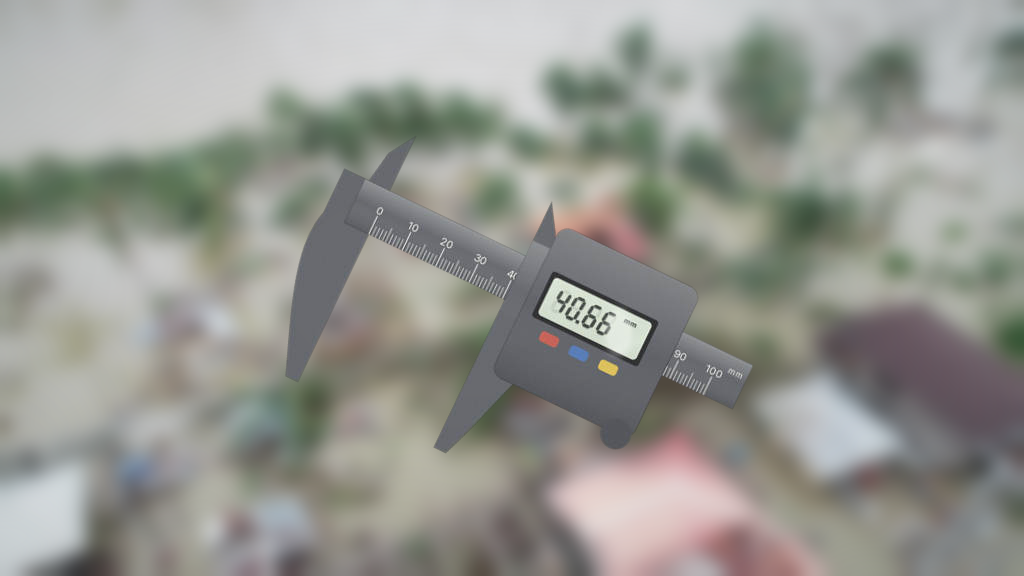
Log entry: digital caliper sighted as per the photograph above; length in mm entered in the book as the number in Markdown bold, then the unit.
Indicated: **40.66** mm
